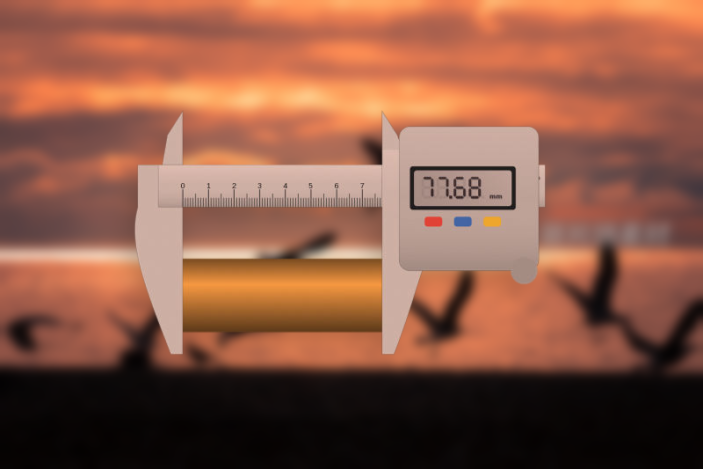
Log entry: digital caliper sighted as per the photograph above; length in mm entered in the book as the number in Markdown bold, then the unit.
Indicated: **77.68** mm
